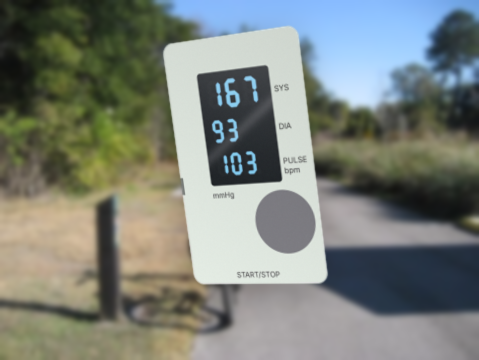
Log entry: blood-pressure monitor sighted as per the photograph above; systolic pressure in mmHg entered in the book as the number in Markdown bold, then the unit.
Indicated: **167** mmHg
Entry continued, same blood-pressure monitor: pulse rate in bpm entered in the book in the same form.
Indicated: **103** bpm
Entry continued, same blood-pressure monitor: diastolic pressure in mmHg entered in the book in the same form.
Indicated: **93** mmHg
